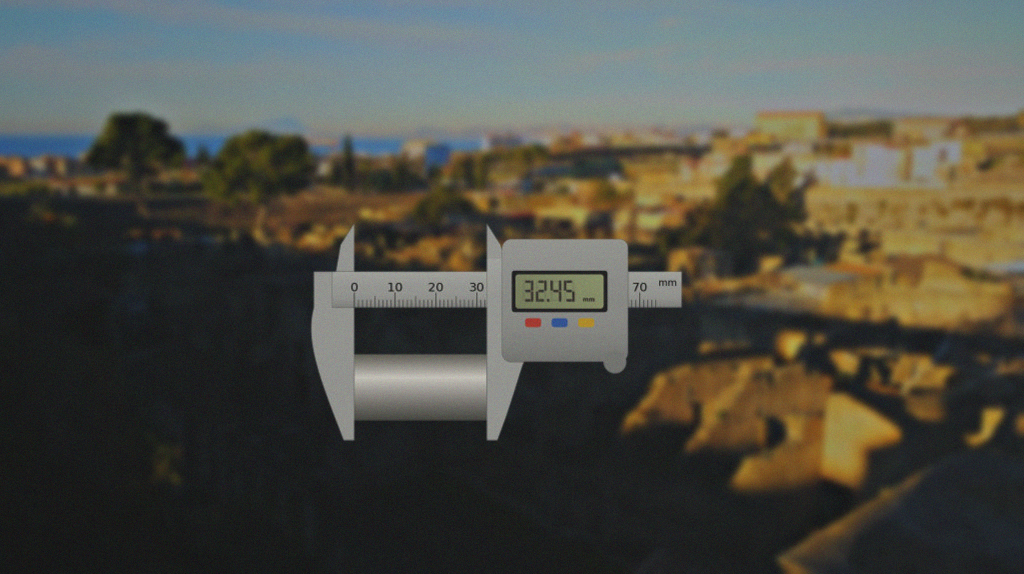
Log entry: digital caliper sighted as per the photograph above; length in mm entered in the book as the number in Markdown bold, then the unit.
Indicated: **32.45** mm
